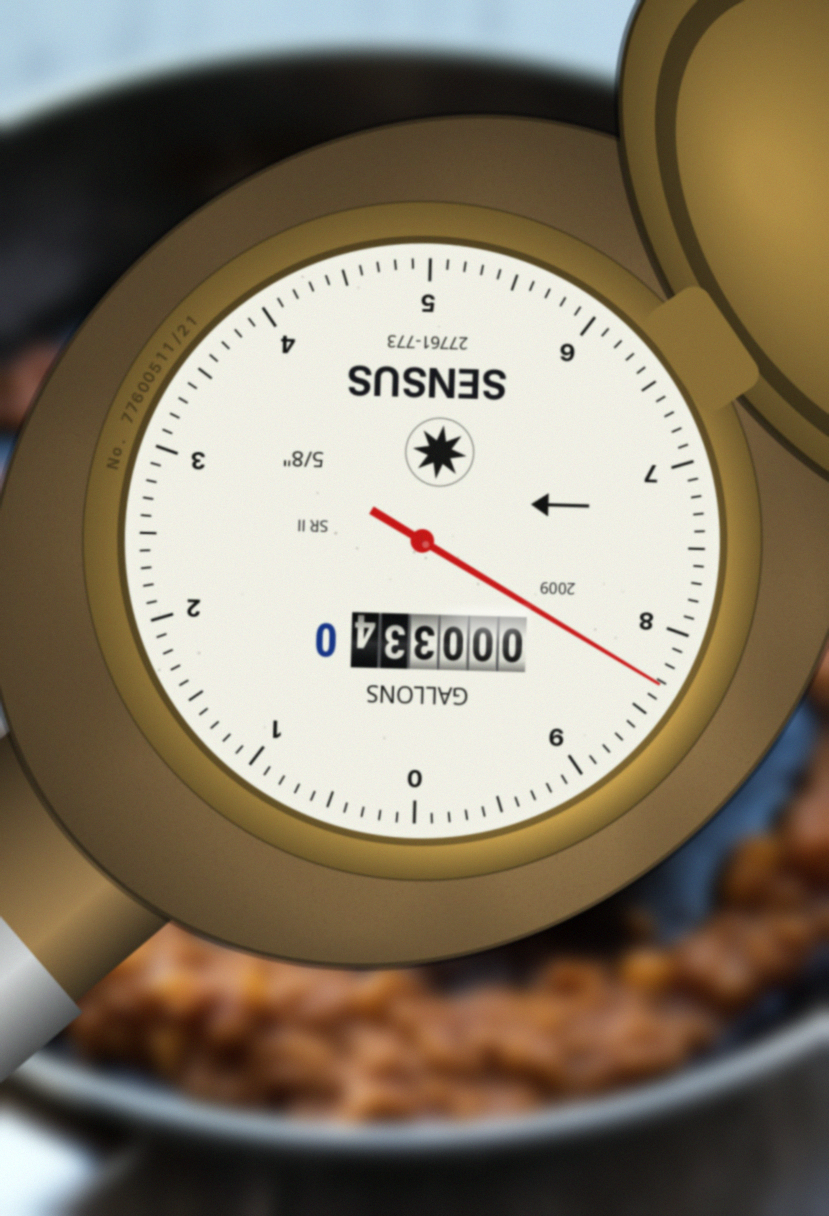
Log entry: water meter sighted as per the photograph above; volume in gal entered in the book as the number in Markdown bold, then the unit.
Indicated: **3338.3** gal
